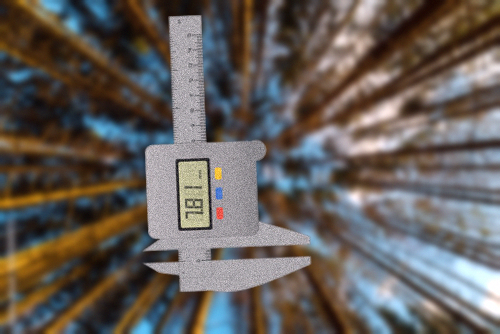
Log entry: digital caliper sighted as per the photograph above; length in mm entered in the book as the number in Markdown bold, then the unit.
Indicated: **7.81** mm
